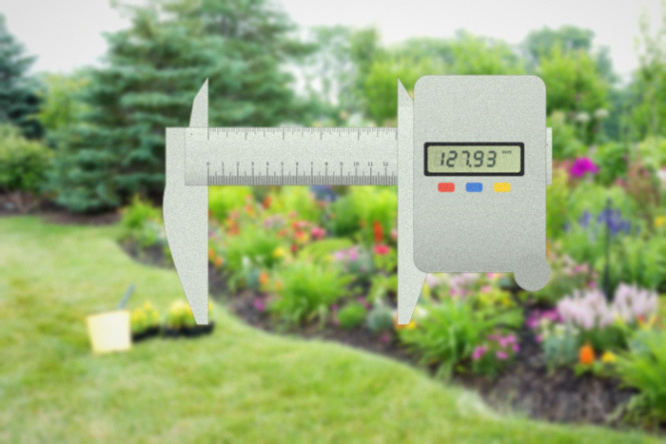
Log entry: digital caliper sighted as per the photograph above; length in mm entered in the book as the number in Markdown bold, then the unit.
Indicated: **127.93** mm
